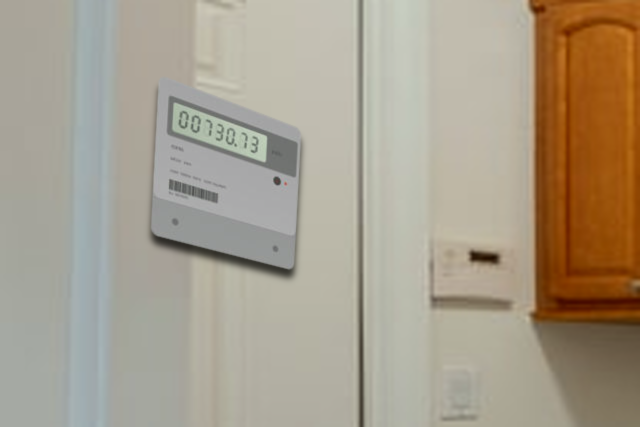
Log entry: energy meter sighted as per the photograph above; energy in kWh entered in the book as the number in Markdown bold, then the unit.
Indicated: **730.73** kWh
